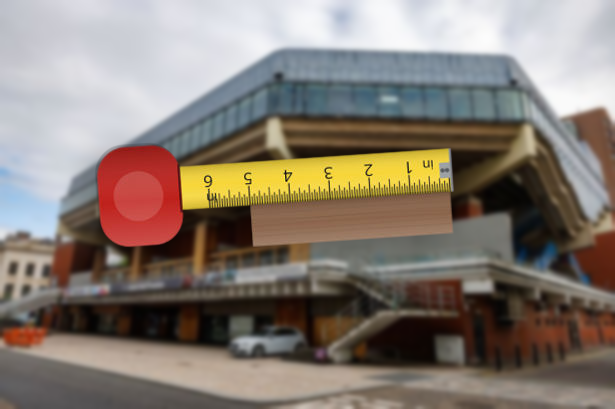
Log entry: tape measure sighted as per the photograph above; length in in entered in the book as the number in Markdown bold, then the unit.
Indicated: **5** in
